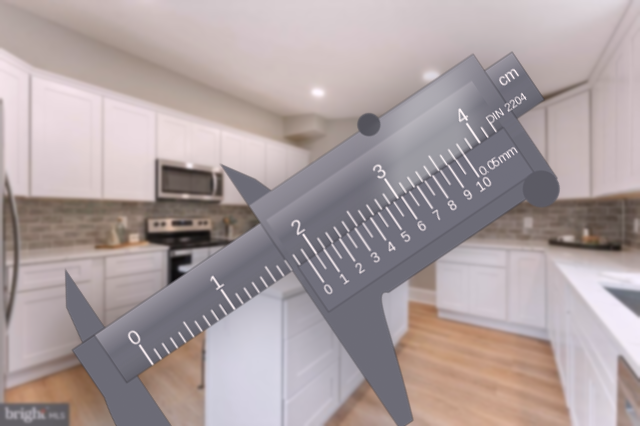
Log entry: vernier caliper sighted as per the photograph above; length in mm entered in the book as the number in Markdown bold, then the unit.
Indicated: **19.0** mm
